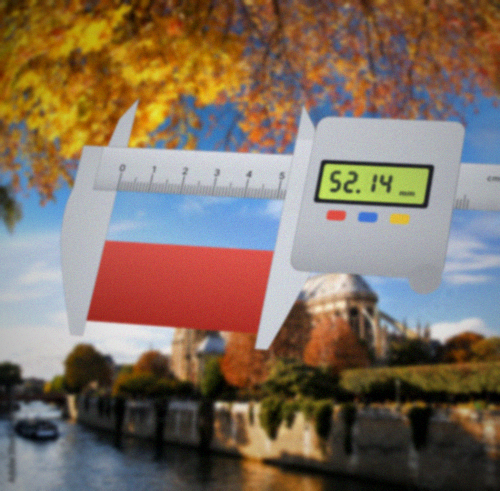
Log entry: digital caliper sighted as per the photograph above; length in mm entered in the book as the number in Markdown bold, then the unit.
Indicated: **52.14** mm
